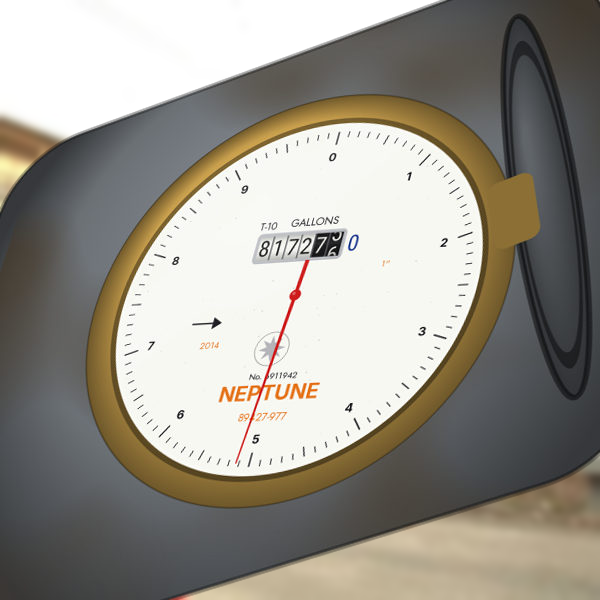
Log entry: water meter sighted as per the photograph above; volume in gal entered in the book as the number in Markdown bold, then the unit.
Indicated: **8172755.1** gal
